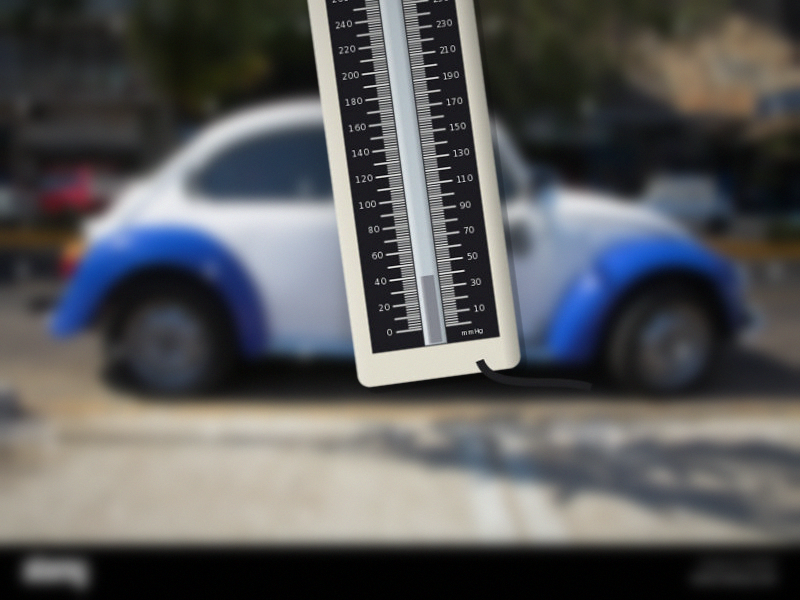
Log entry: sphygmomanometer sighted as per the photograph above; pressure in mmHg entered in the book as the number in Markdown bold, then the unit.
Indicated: **40** mmHg
